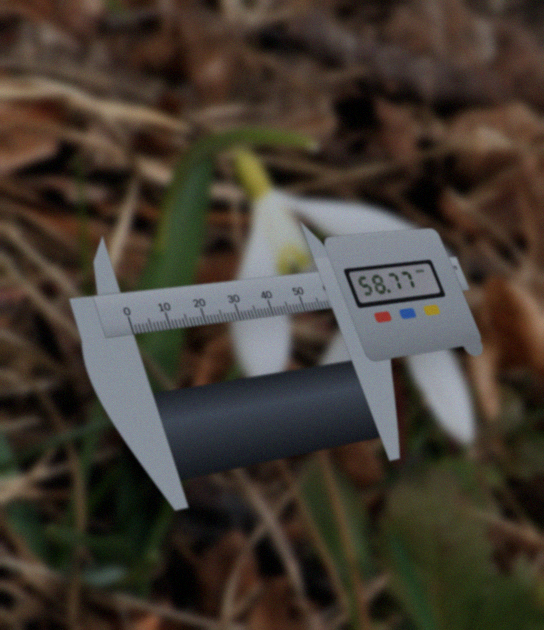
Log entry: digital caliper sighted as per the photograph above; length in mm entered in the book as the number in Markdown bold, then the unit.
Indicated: **58.77** mm
